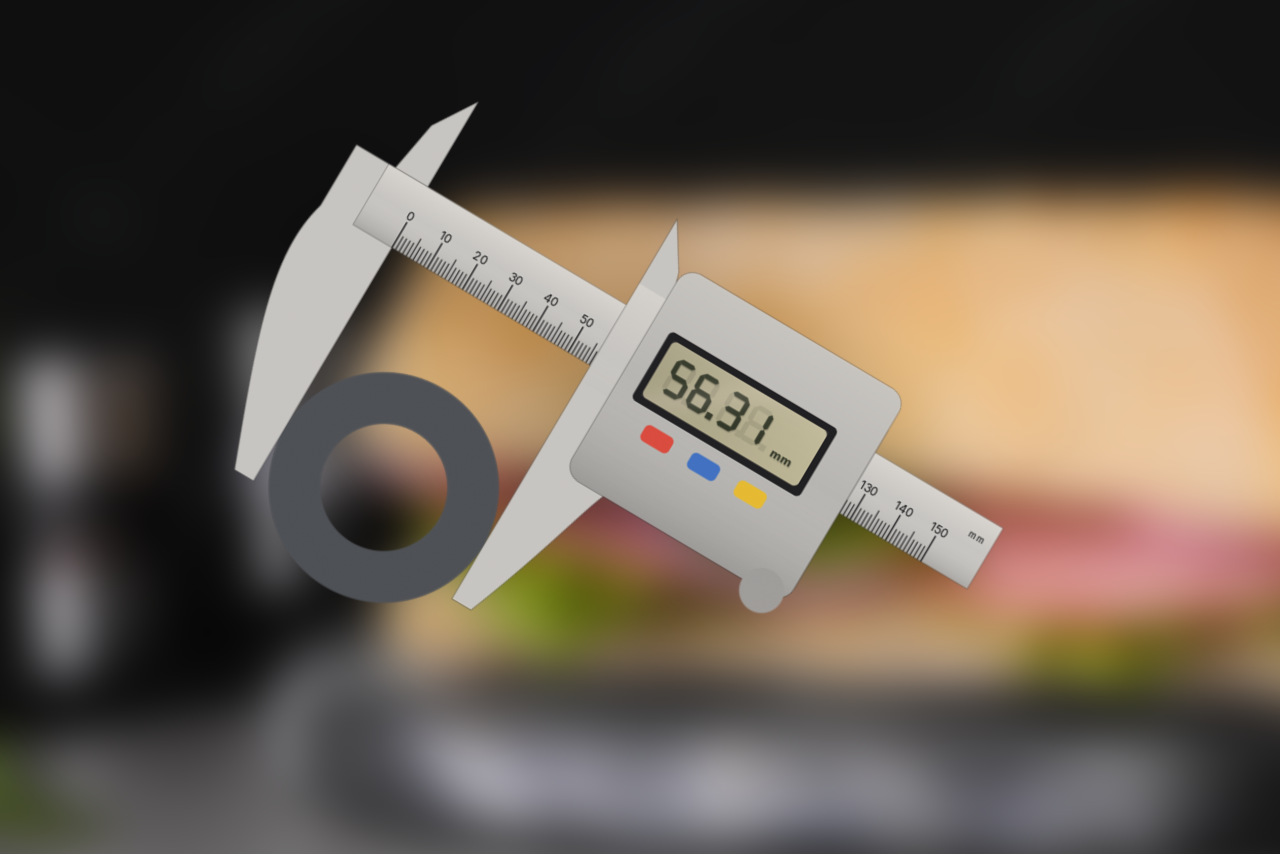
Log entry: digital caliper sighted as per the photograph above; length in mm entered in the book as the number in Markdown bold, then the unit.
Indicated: **56.31** mm
